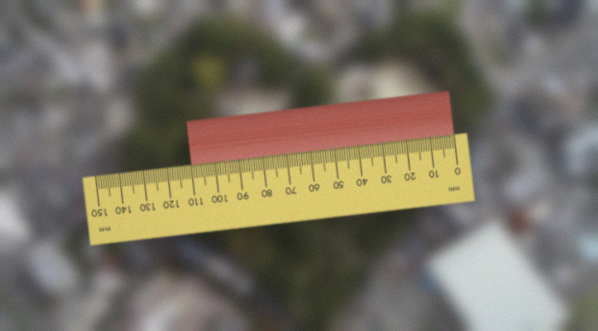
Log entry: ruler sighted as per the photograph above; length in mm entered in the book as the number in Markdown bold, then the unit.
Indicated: **110** mm
